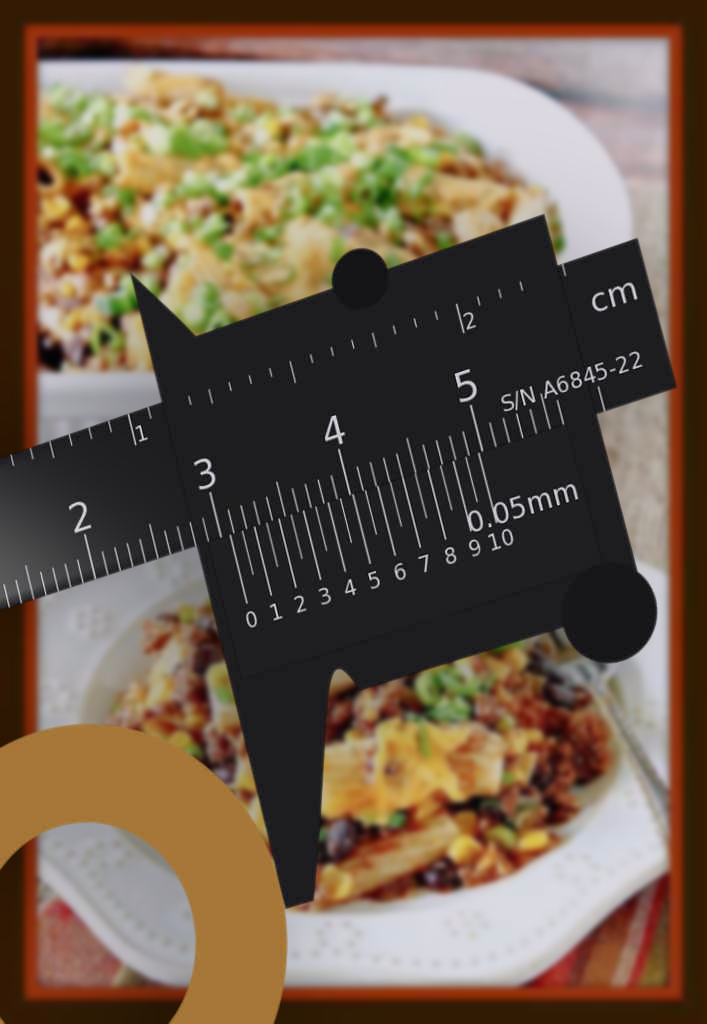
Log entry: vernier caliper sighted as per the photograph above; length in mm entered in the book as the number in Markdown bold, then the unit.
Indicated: **30.7** mm
